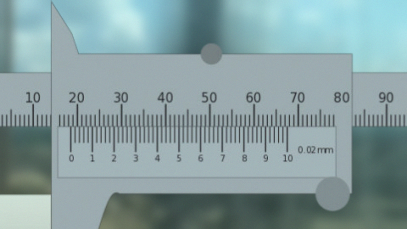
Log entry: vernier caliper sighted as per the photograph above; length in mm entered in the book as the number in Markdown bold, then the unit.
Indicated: **18.5** mm
